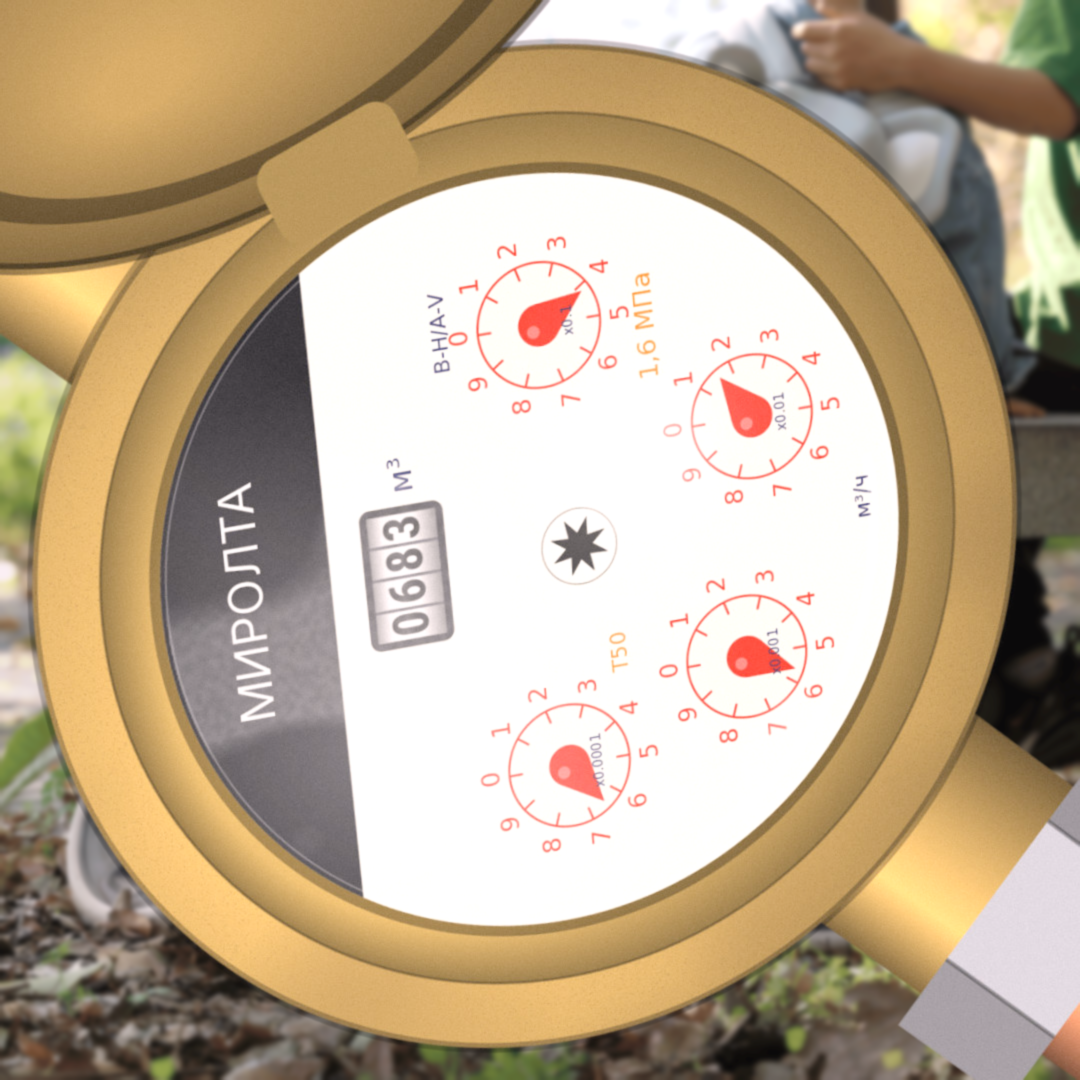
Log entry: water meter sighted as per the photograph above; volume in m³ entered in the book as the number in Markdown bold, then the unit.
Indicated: **683.4156** m³
